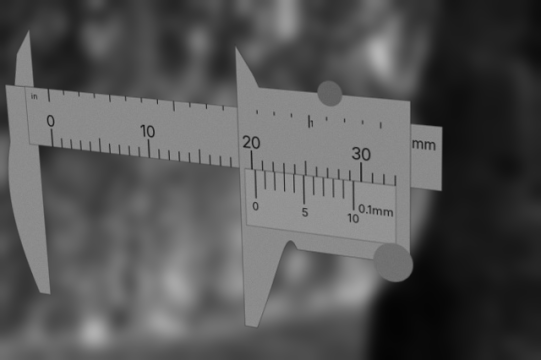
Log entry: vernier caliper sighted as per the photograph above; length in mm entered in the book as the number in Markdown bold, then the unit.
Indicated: **20.3** mm
